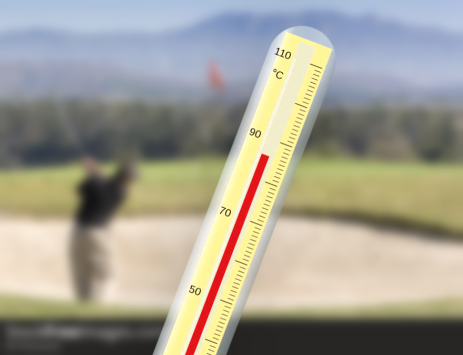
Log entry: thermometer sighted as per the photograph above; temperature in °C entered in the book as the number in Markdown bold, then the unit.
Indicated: **86** °C
